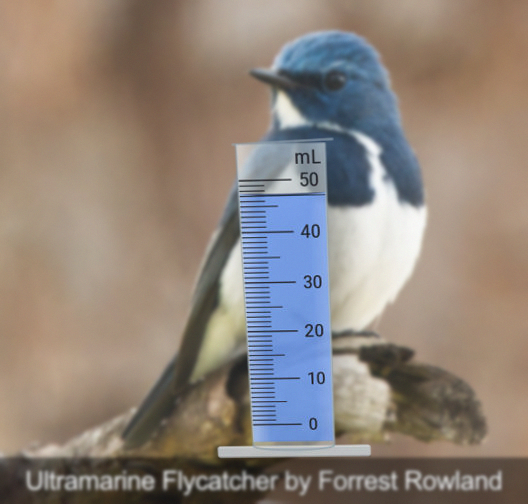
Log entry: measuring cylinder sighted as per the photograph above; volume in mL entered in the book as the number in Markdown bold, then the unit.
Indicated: **47** mL
